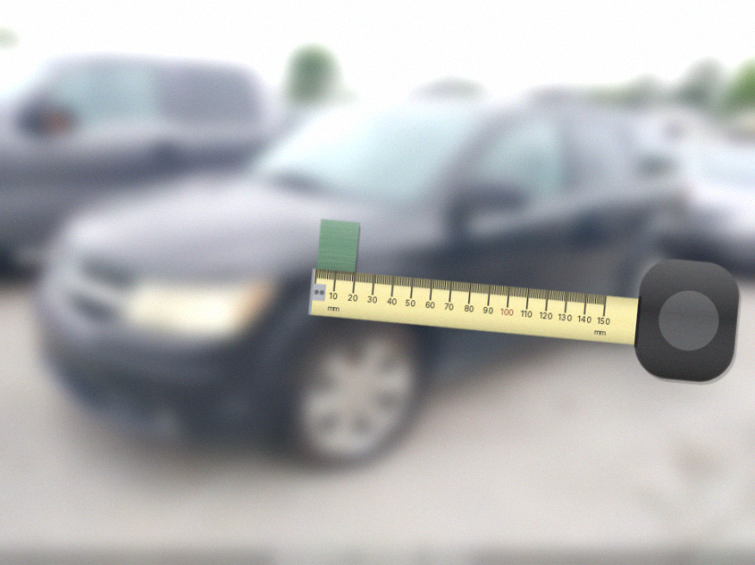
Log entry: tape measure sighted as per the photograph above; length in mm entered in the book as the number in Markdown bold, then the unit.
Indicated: **20** mm
